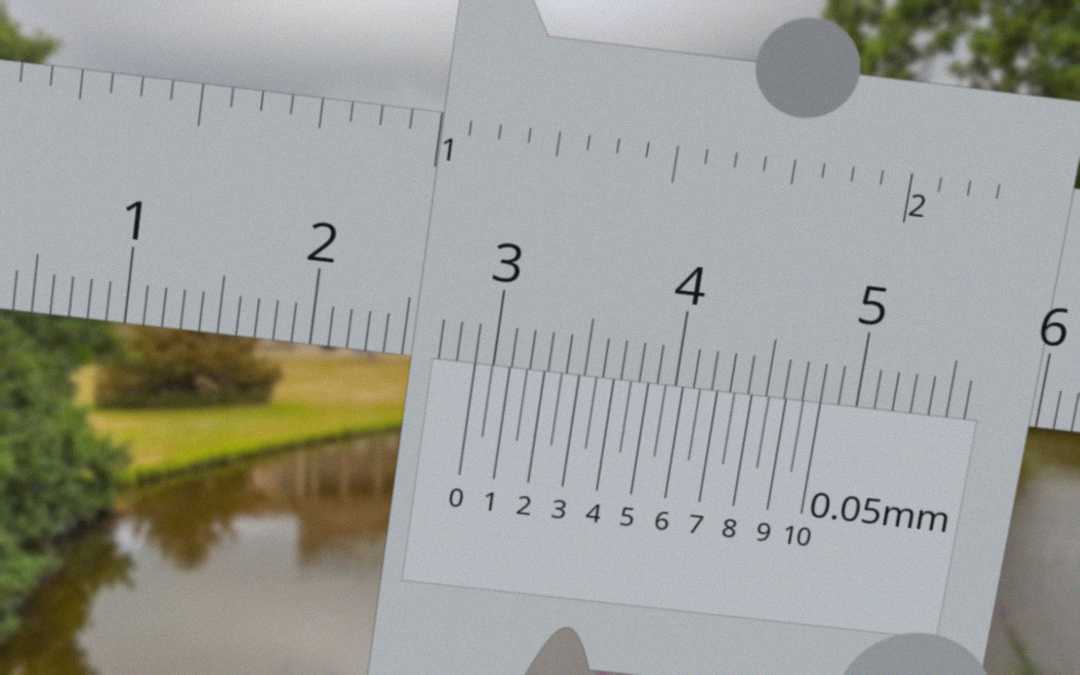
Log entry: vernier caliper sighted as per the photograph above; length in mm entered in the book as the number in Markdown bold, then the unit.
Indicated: **29.0** mm
